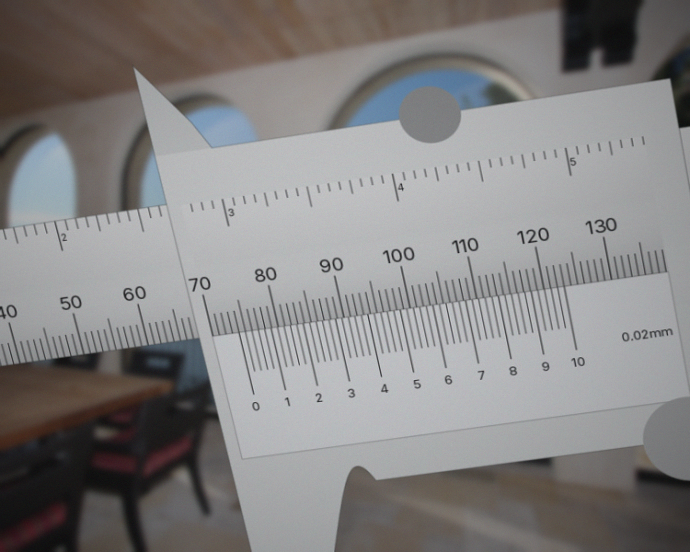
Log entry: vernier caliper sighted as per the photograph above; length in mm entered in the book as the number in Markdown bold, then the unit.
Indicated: **74.0** mm
